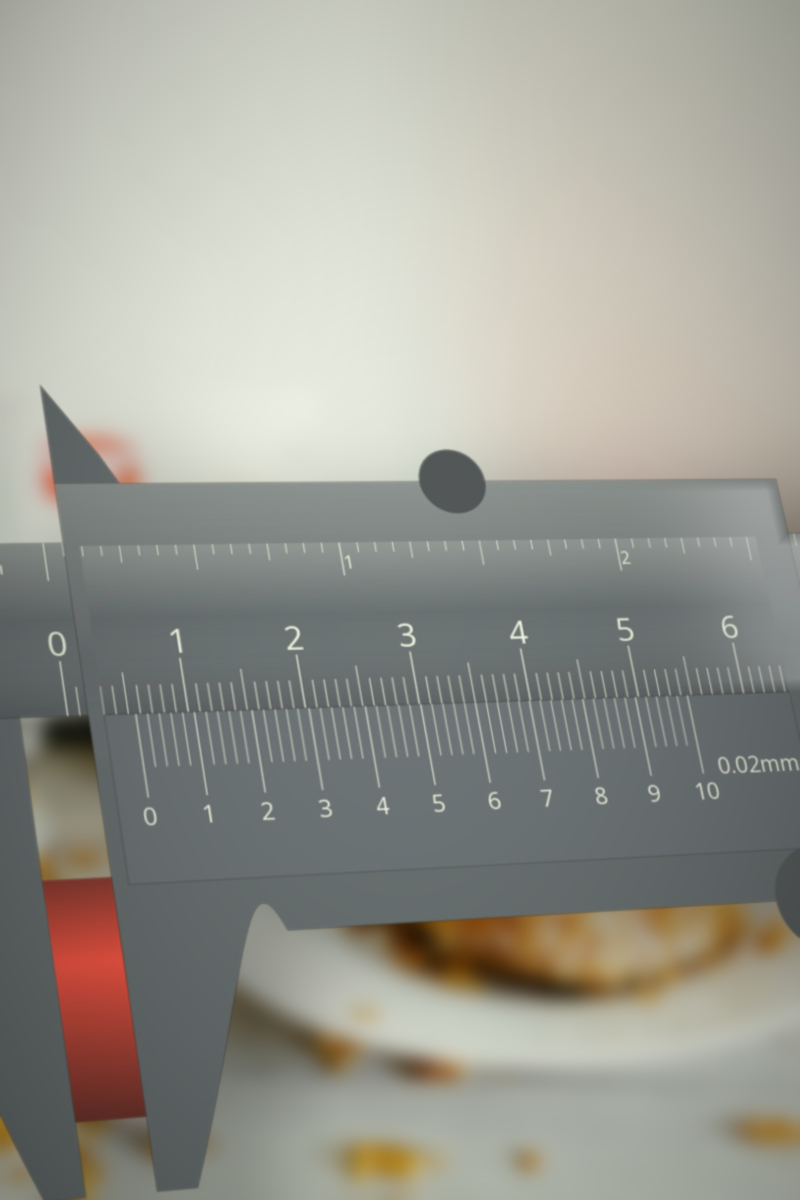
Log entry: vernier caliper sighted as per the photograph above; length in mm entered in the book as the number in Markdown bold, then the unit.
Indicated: **5.6** mm
